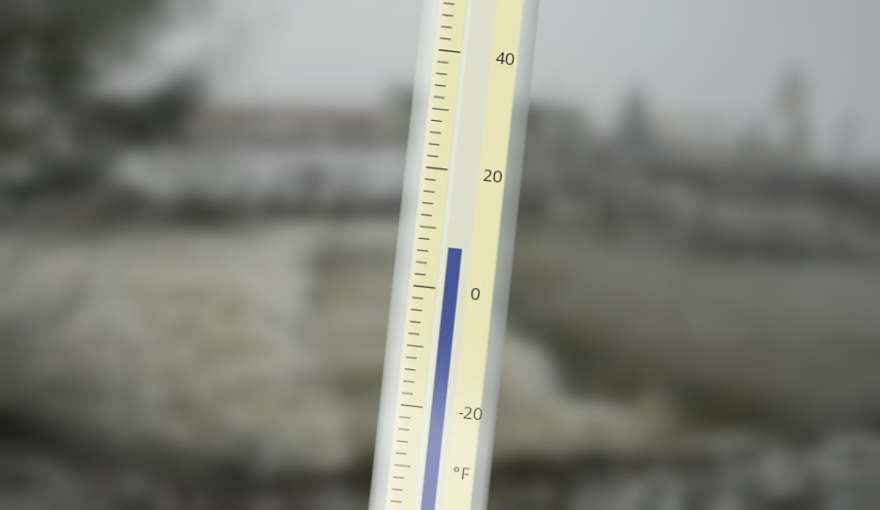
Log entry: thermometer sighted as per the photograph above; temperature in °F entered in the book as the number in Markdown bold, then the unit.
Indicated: **7** °F
